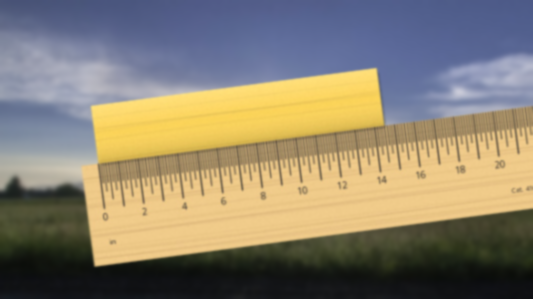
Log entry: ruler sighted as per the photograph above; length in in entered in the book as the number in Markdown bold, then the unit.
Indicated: **14.5** in
